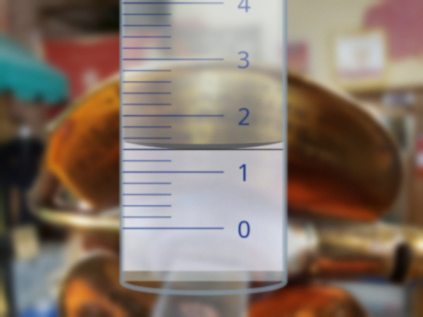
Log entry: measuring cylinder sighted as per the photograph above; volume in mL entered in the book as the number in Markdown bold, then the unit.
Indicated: **1.4** mL
